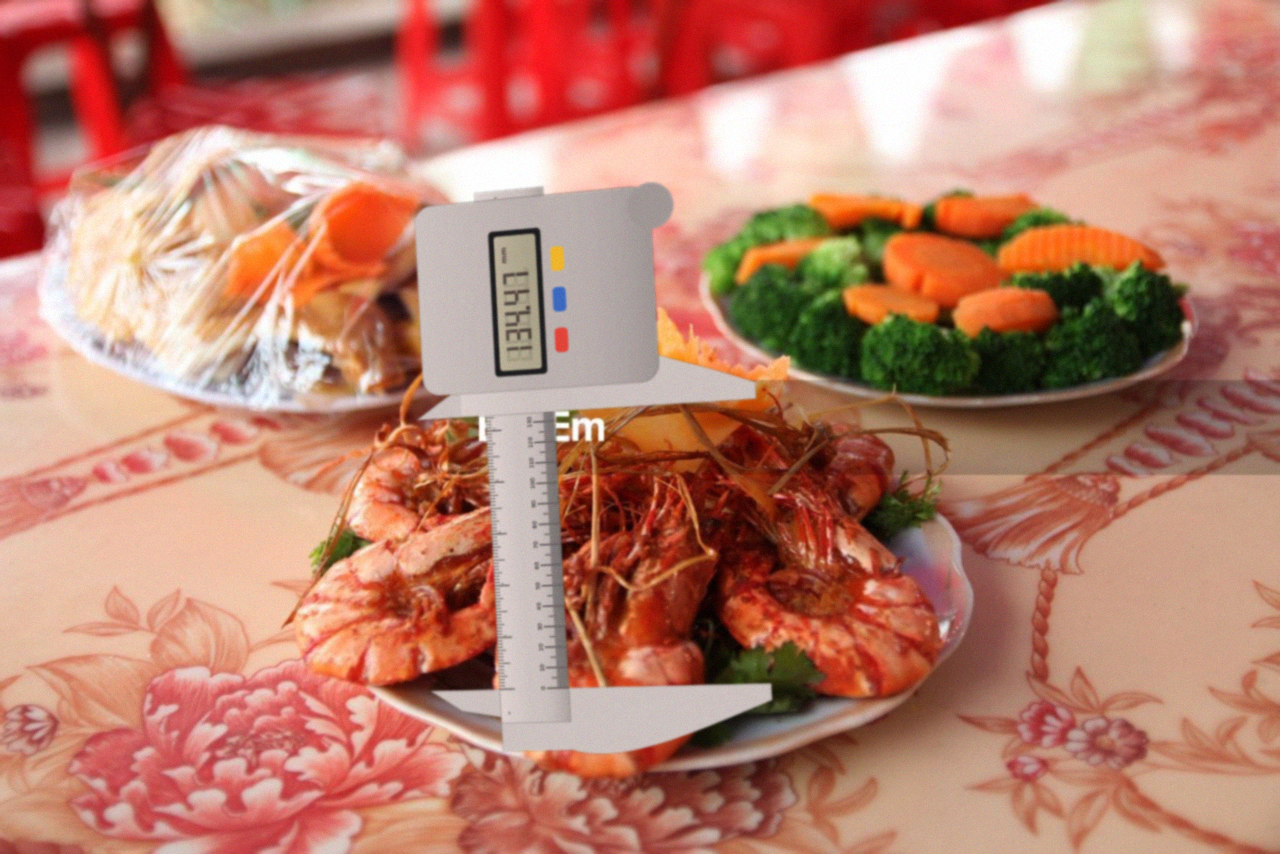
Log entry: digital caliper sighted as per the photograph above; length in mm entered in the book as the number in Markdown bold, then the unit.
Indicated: **134.47** mm
